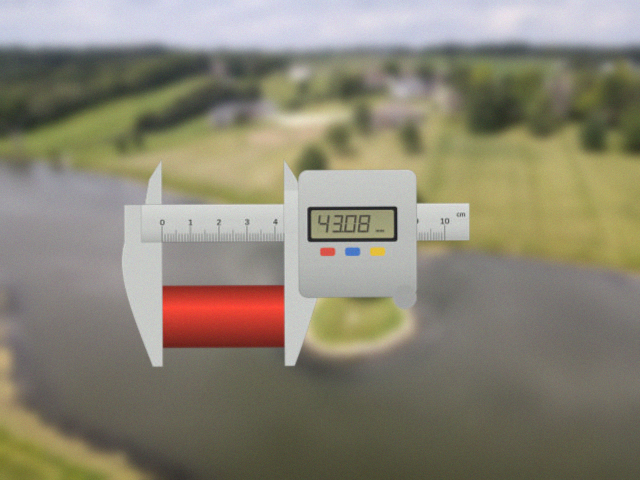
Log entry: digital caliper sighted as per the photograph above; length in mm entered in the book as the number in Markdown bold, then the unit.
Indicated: **43.08** mm
